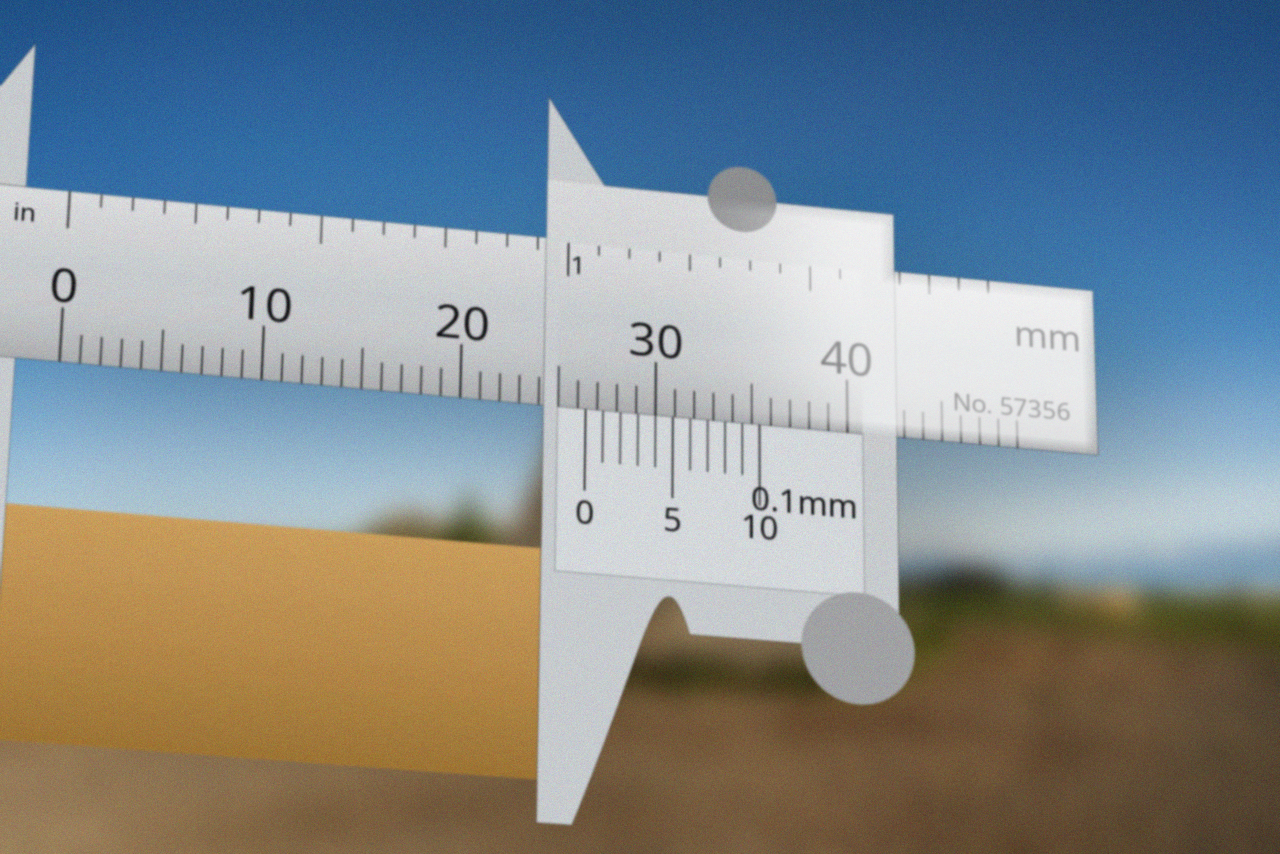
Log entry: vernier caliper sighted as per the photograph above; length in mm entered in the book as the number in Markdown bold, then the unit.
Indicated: **26.4** mm
